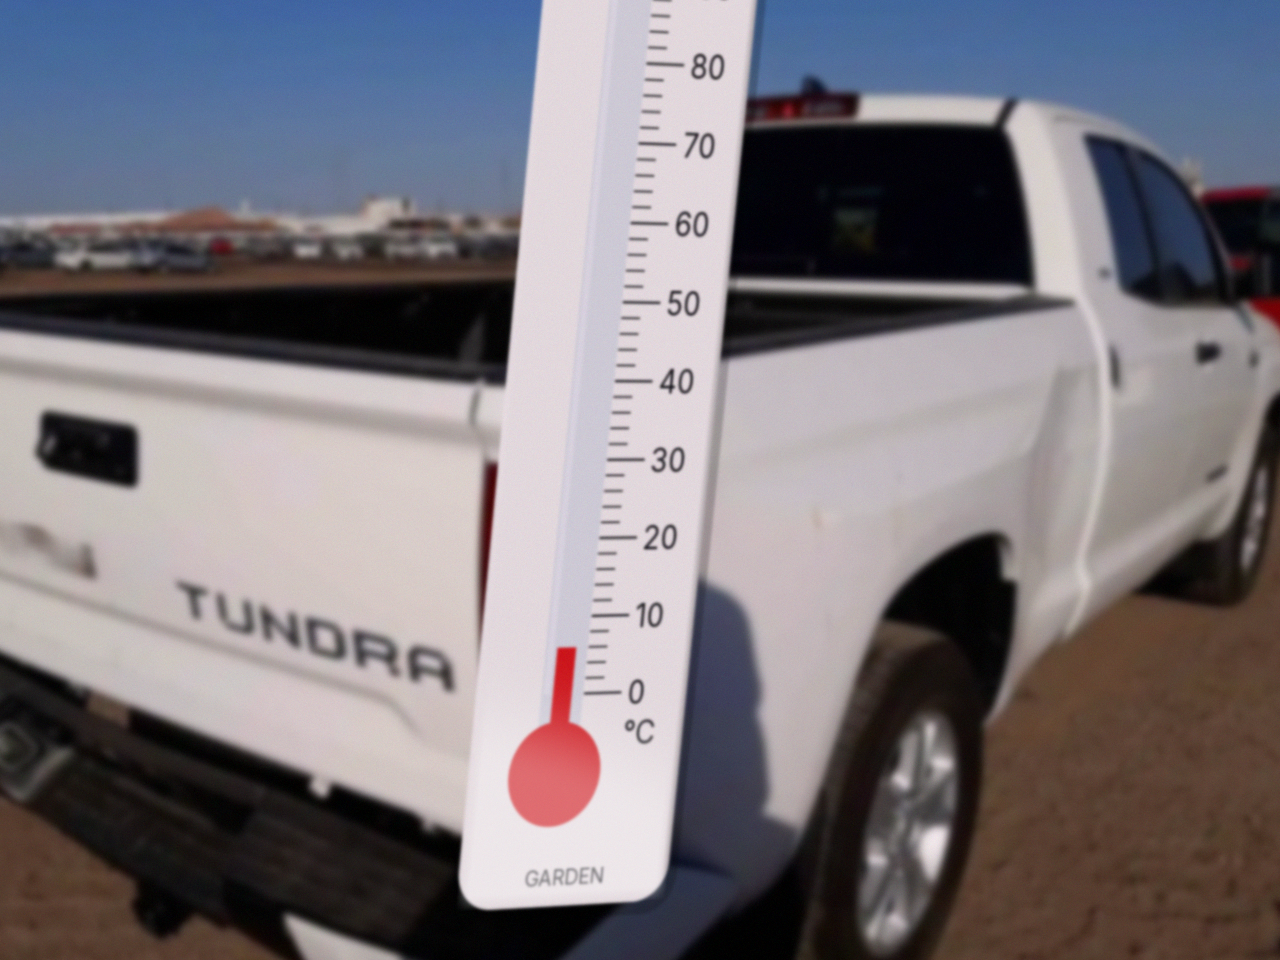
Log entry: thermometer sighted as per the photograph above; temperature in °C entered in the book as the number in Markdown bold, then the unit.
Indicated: **6** °C
